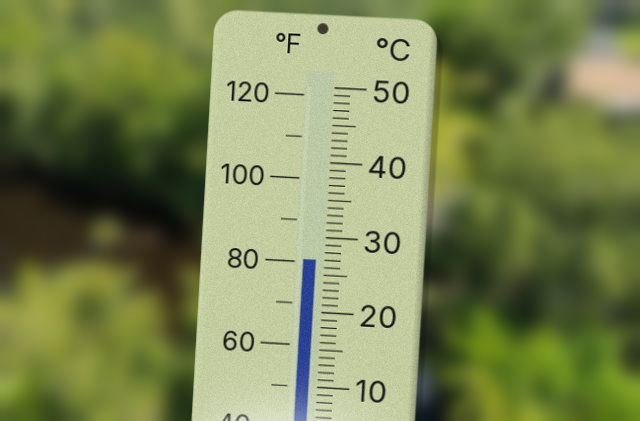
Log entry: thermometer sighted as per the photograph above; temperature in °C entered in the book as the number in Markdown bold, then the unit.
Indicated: **27** °C
